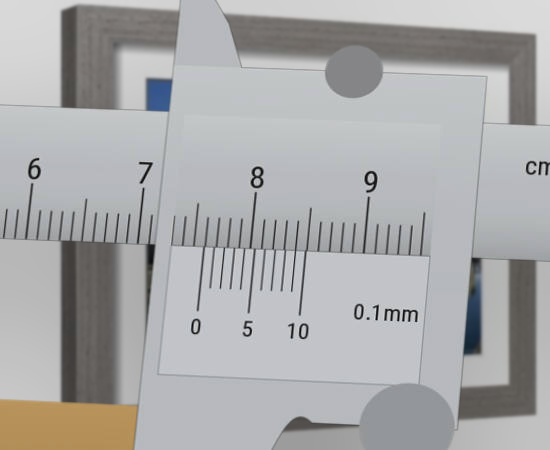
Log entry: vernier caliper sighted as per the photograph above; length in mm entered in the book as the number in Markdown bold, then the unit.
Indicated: **75.9** mm
